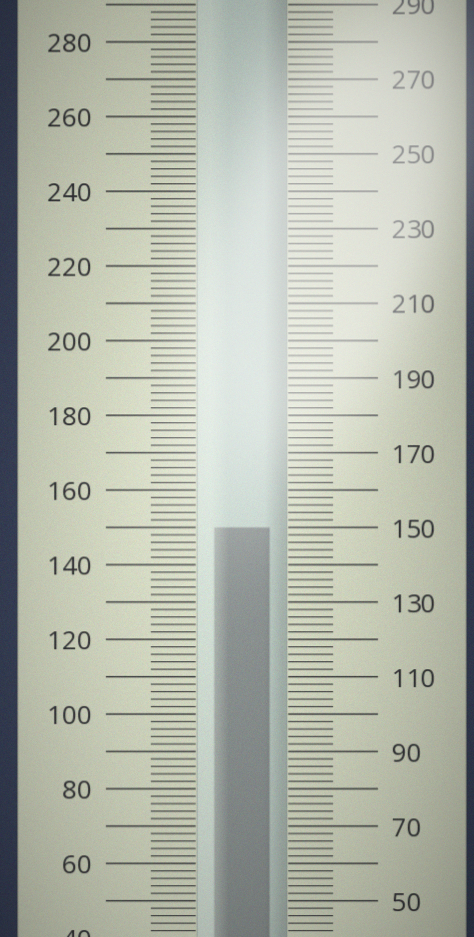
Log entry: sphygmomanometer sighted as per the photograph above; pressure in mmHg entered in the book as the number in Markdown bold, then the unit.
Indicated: **150** mmHg
